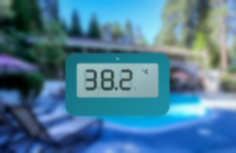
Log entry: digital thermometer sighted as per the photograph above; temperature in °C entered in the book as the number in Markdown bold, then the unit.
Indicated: **38.2** °C
